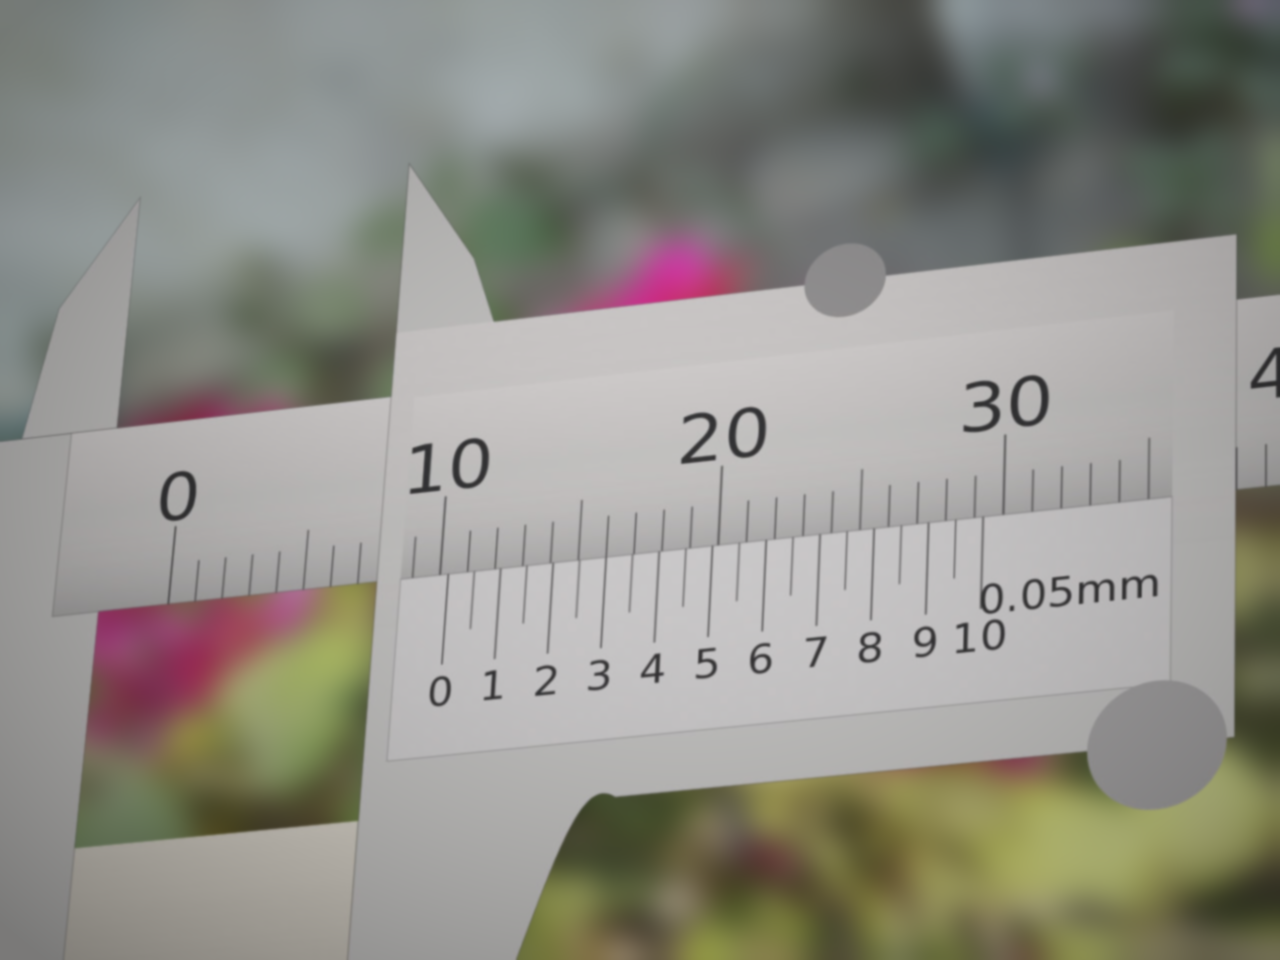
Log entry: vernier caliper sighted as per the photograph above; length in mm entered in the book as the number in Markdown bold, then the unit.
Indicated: **10.3** mm
